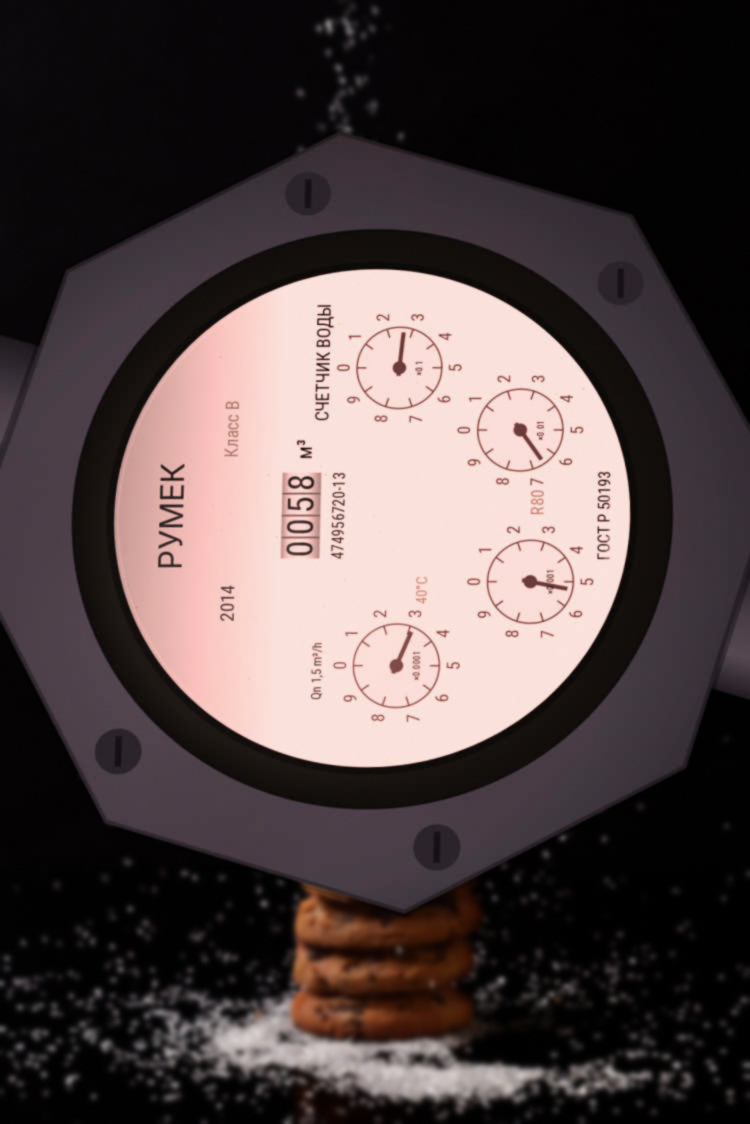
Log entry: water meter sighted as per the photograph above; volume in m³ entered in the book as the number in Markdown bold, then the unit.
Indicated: **58.2653** m³
